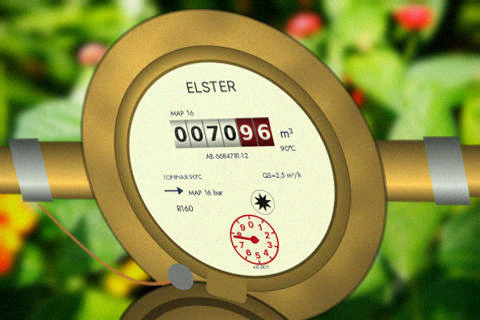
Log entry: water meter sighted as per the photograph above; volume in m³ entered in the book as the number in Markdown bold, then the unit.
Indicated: **70.967** m³
